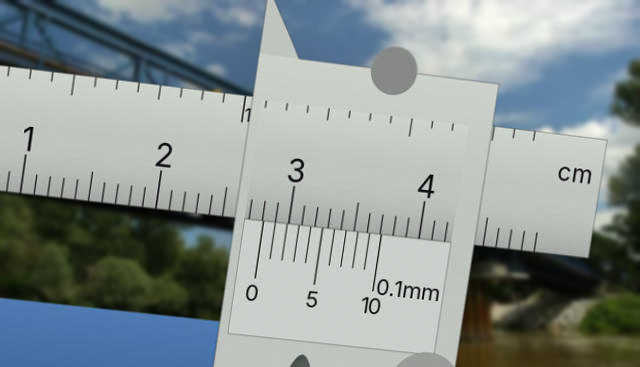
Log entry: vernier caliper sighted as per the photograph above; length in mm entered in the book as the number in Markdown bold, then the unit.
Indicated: **28.1** mm
